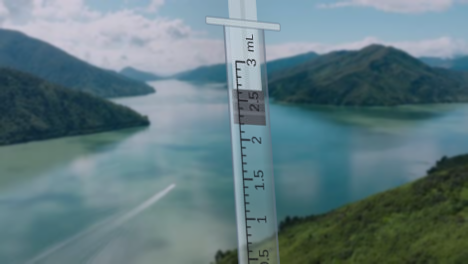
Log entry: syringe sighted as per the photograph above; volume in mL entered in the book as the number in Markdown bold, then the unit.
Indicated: **2.2** mL
